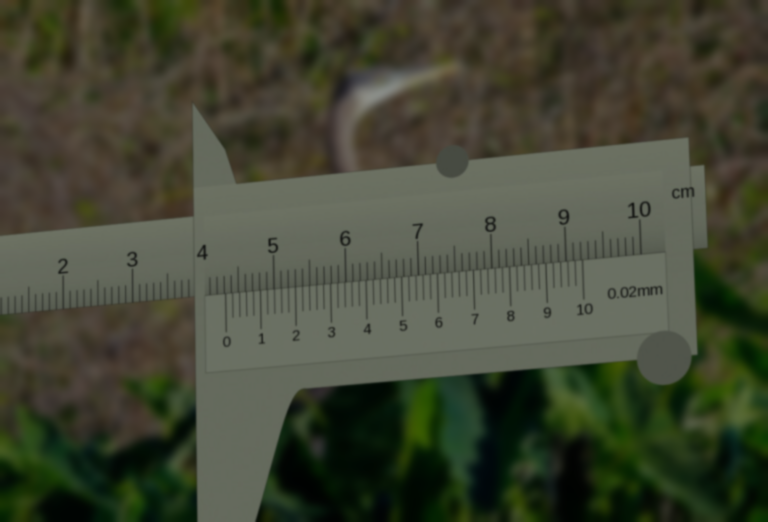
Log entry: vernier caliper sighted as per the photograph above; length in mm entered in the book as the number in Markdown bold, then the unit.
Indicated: **43.2** mm
